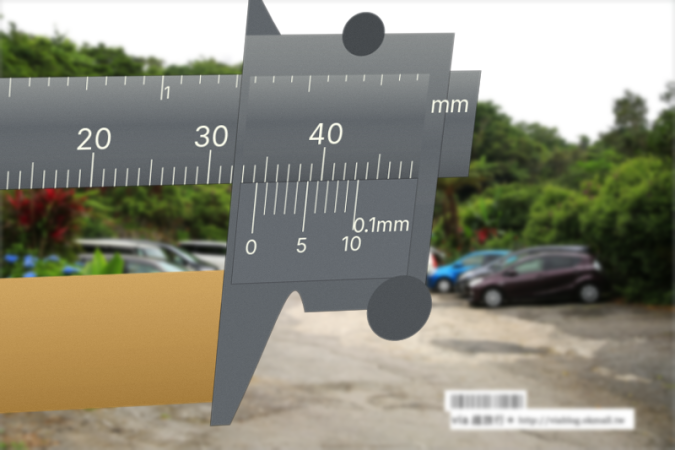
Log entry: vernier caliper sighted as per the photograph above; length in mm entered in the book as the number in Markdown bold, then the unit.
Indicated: **34.3** mm
